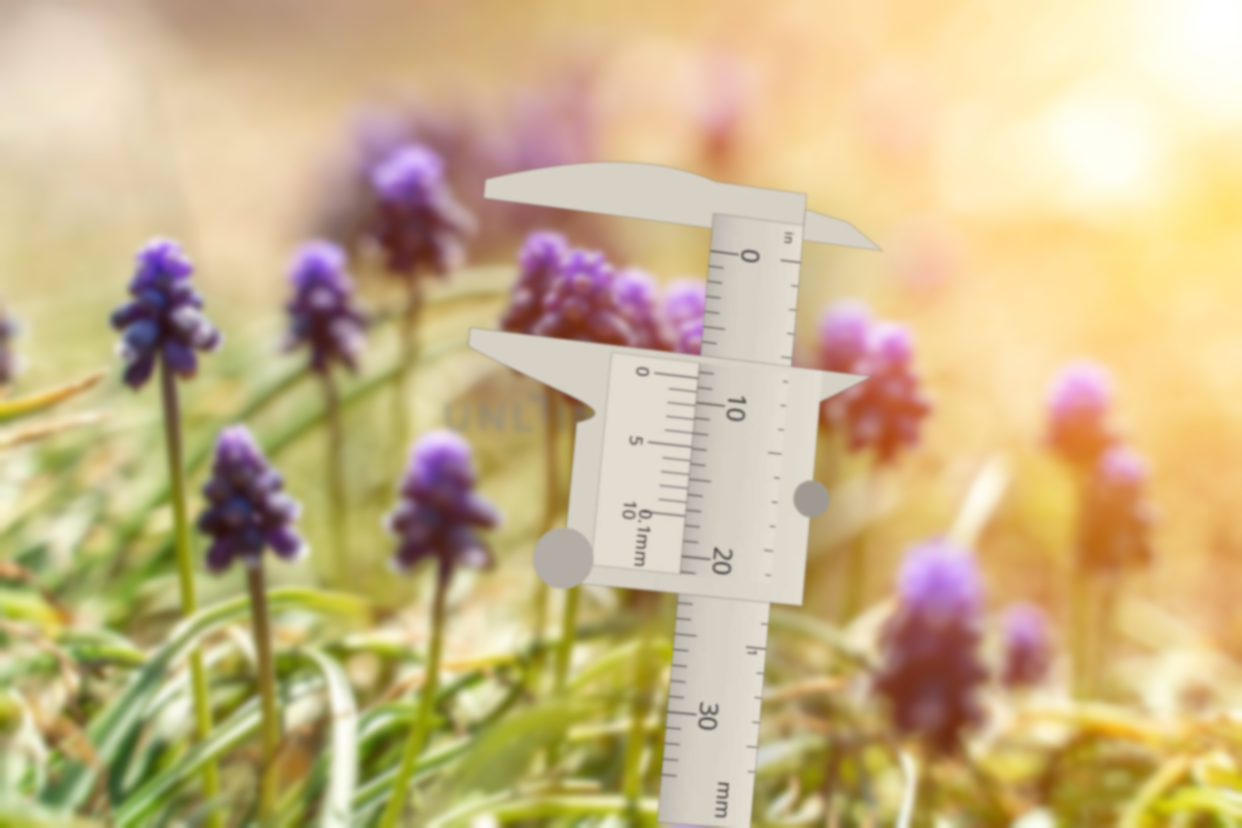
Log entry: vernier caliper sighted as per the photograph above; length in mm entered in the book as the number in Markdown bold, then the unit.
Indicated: **8.4** mm
